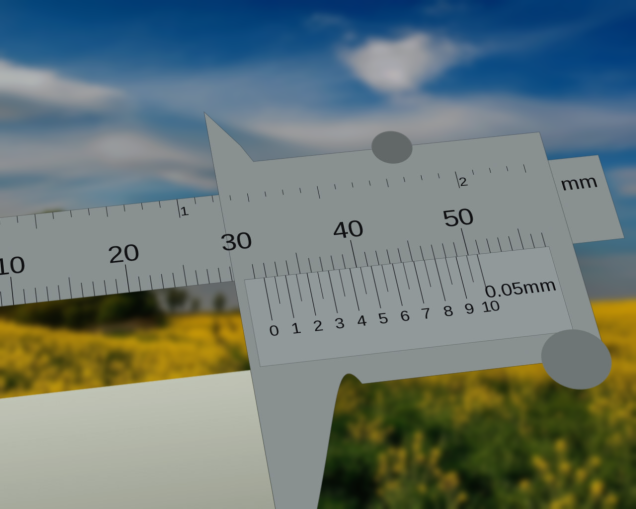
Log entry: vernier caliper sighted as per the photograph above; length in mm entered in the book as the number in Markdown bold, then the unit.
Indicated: **31.8** mm
